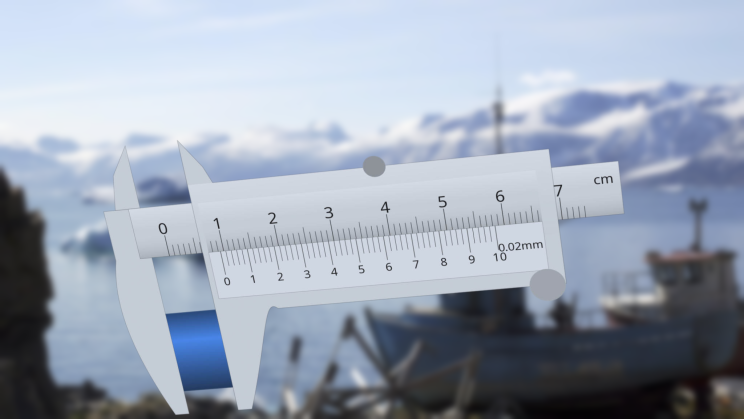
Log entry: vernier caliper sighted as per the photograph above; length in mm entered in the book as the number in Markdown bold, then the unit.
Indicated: **9.4** mm
